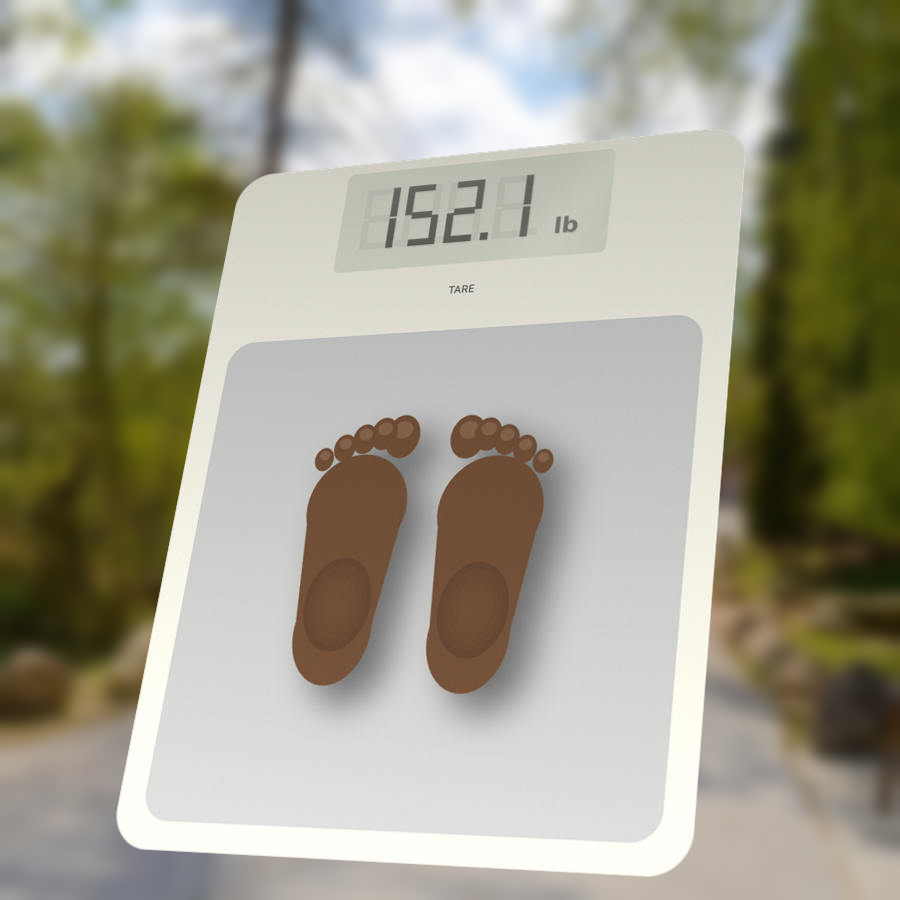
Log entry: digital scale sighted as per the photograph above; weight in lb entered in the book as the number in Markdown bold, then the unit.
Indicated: **152.1** lb
